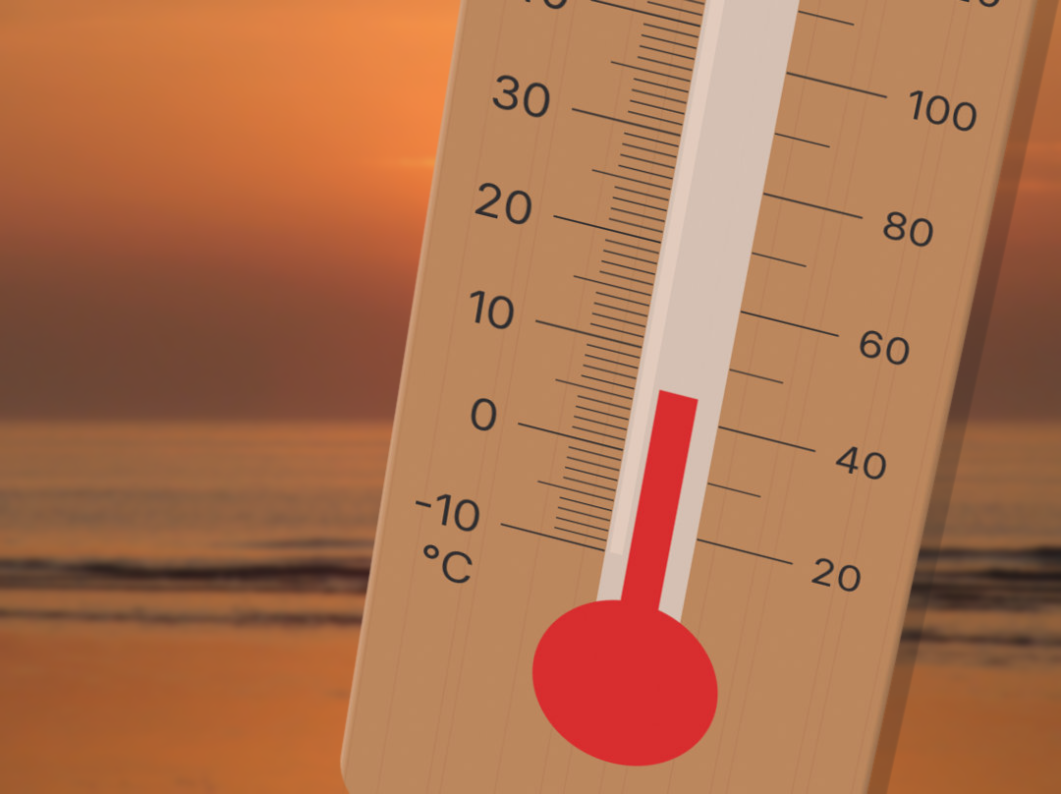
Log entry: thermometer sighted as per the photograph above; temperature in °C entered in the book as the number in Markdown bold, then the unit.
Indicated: **6.5** °C
